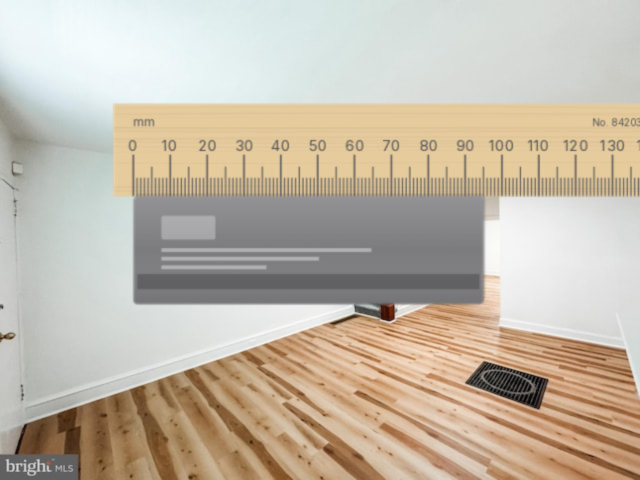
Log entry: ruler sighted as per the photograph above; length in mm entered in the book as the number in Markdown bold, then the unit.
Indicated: **95** mm
